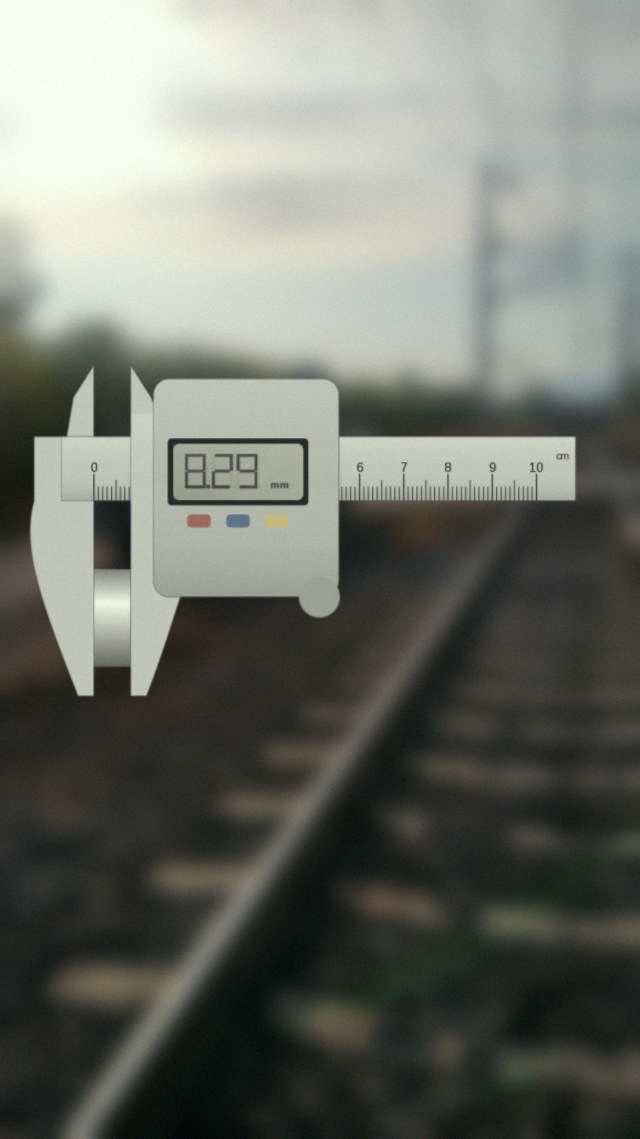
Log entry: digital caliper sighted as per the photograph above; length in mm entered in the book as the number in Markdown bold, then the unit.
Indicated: **8.29** mm
